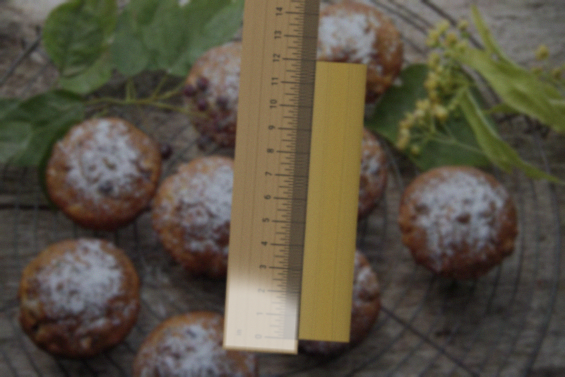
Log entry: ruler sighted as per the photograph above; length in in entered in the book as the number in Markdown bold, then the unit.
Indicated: **12** in
